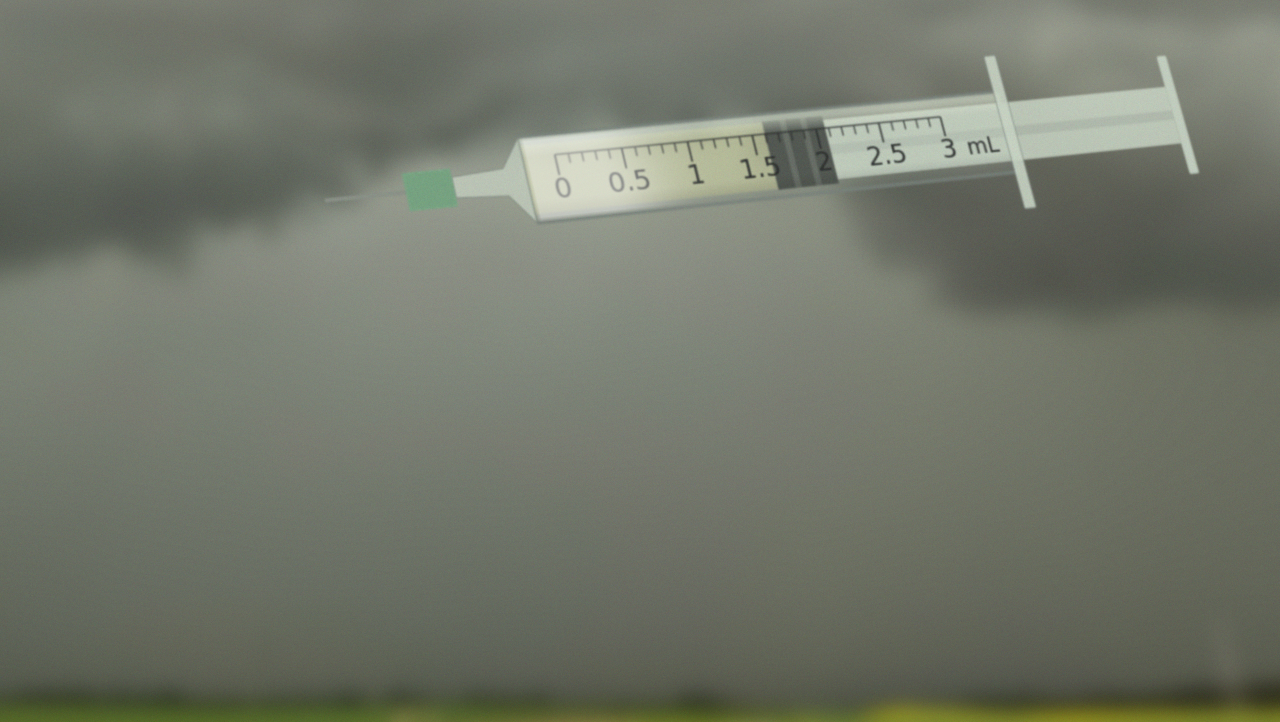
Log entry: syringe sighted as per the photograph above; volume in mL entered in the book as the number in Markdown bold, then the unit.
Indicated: **1.6** mL
